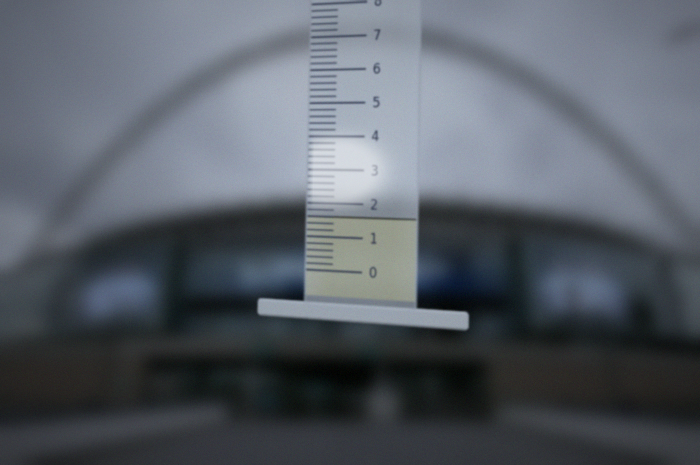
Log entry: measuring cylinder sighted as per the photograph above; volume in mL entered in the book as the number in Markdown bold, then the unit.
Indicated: **1.6** mL
